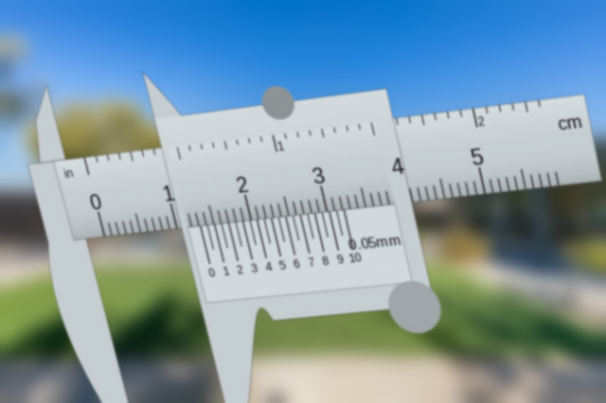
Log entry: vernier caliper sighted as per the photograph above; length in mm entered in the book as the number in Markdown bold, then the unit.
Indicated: **13.2** mm
